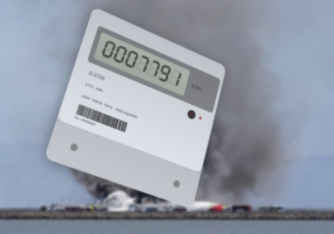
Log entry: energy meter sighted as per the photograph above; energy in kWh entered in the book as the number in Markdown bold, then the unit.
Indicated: **7791** kWh
